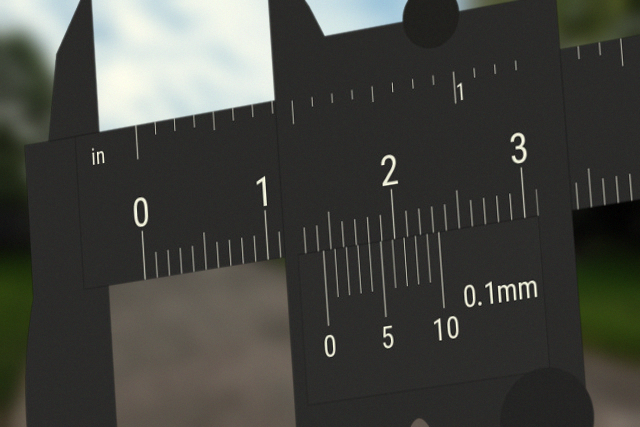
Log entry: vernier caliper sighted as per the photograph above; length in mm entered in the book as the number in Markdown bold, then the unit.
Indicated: **14.4** mm
